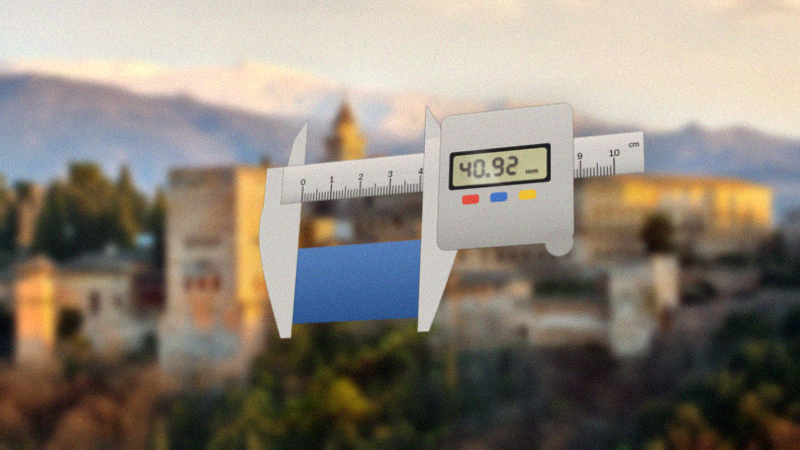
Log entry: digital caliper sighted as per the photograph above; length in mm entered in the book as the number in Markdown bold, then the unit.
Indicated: **40.92** mm
